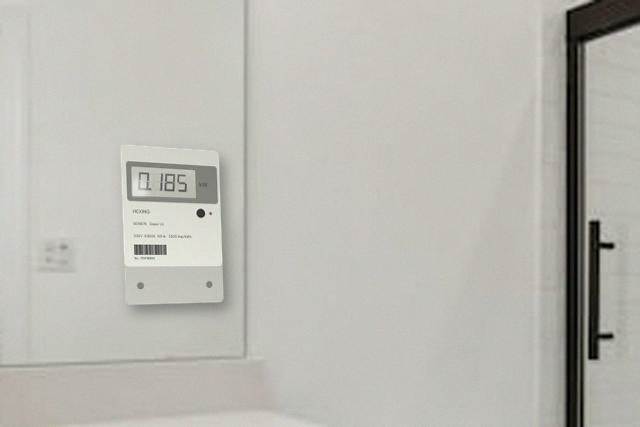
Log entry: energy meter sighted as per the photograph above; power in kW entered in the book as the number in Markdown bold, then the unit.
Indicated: **0.185** kW
